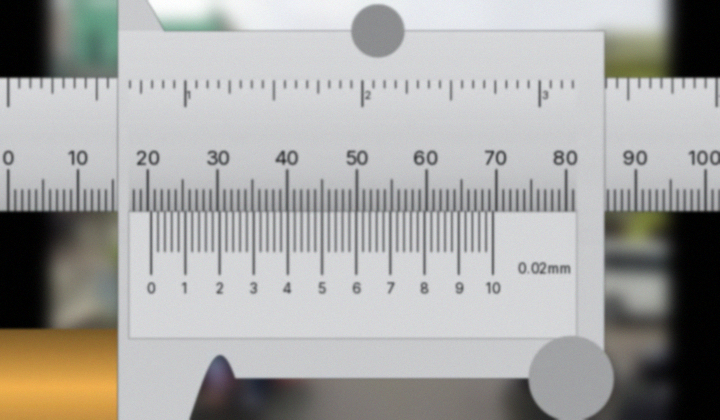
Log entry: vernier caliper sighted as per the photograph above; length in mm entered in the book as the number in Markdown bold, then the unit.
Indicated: **20.5** mm
